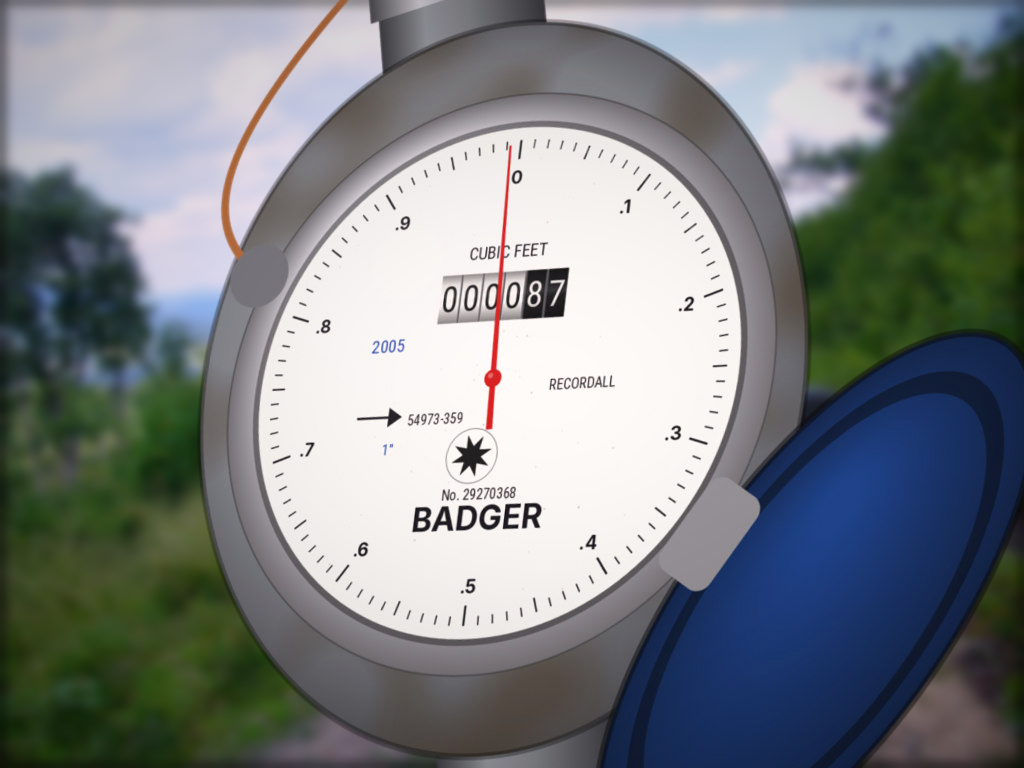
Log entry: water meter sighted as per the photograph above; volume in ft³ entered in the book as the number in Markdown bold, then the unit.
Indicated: **86.99** ft³
